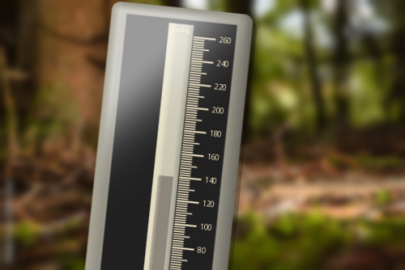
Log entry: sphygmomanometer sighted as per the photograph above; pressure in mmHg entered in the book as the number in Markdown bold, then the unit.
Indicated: **140** mmHg
